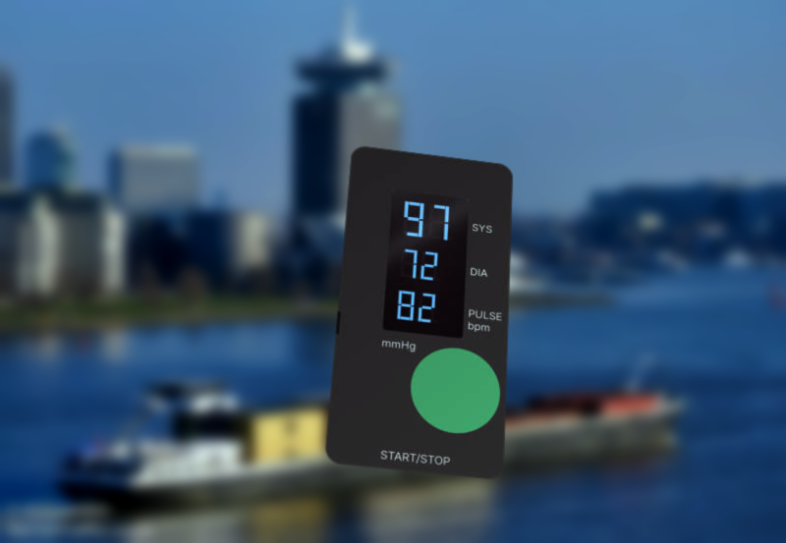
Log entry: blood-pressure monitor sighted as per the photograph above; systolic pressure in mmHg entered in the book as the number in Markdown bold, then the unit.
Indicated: **97** mmHg
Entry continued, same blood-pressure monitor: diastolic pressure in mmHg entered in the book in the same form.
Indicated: **72** mmHg
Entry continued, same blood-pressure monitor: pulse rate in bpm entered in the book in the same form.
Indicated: **82** bpm
